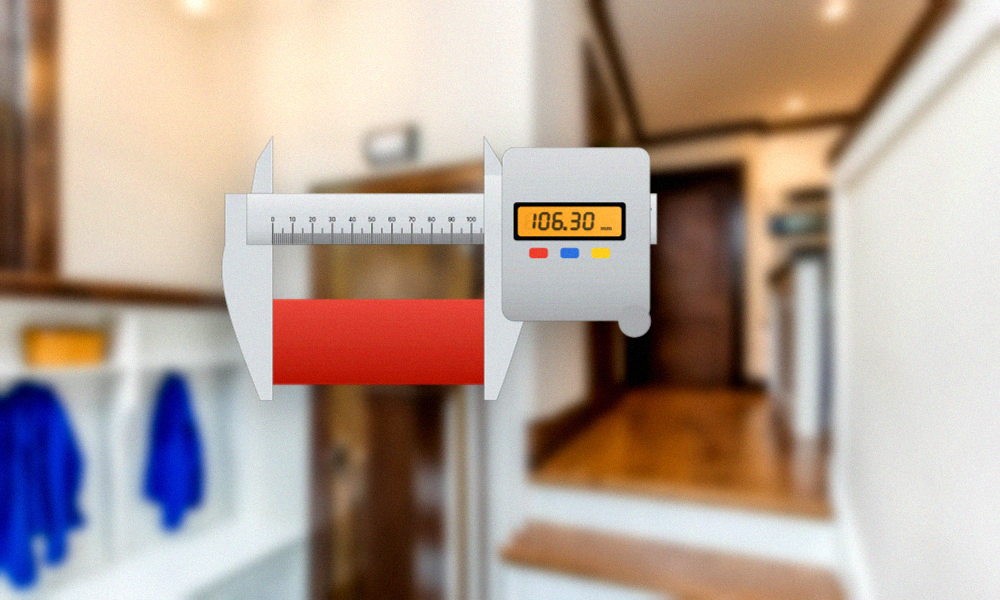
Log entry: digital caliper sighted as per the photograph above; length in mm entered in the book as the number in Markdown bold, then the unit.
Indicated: **106.30** mm
